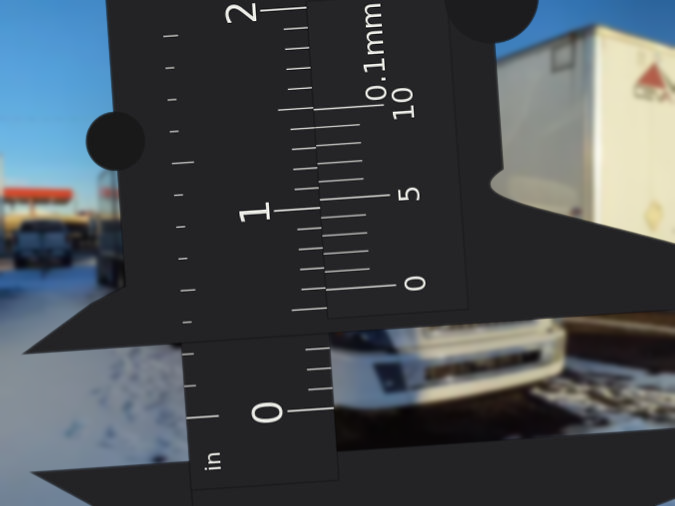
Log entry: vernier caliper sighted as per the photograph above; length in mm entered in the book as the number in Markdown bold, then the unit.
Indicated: **5.9** mm
